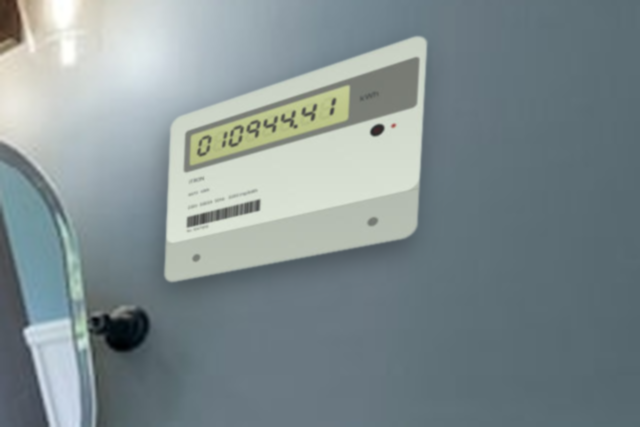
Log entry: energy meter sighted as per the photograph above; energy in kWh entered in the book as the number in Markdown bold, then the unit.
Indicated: **10944.41** kWh
